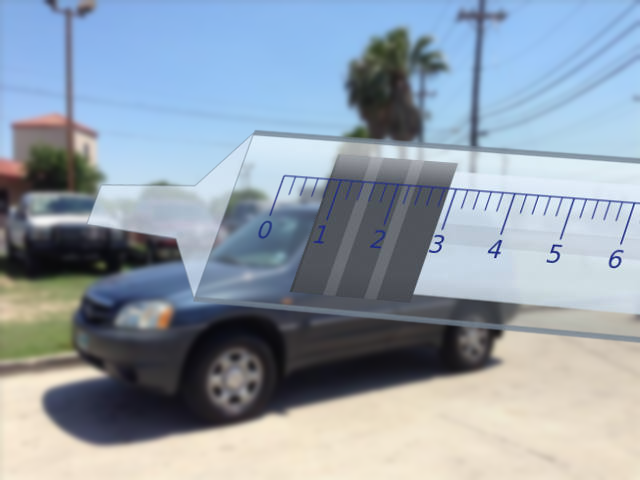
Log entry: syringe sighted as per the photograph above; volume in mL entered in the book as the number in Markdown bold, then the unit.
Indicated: **0.8** mL
